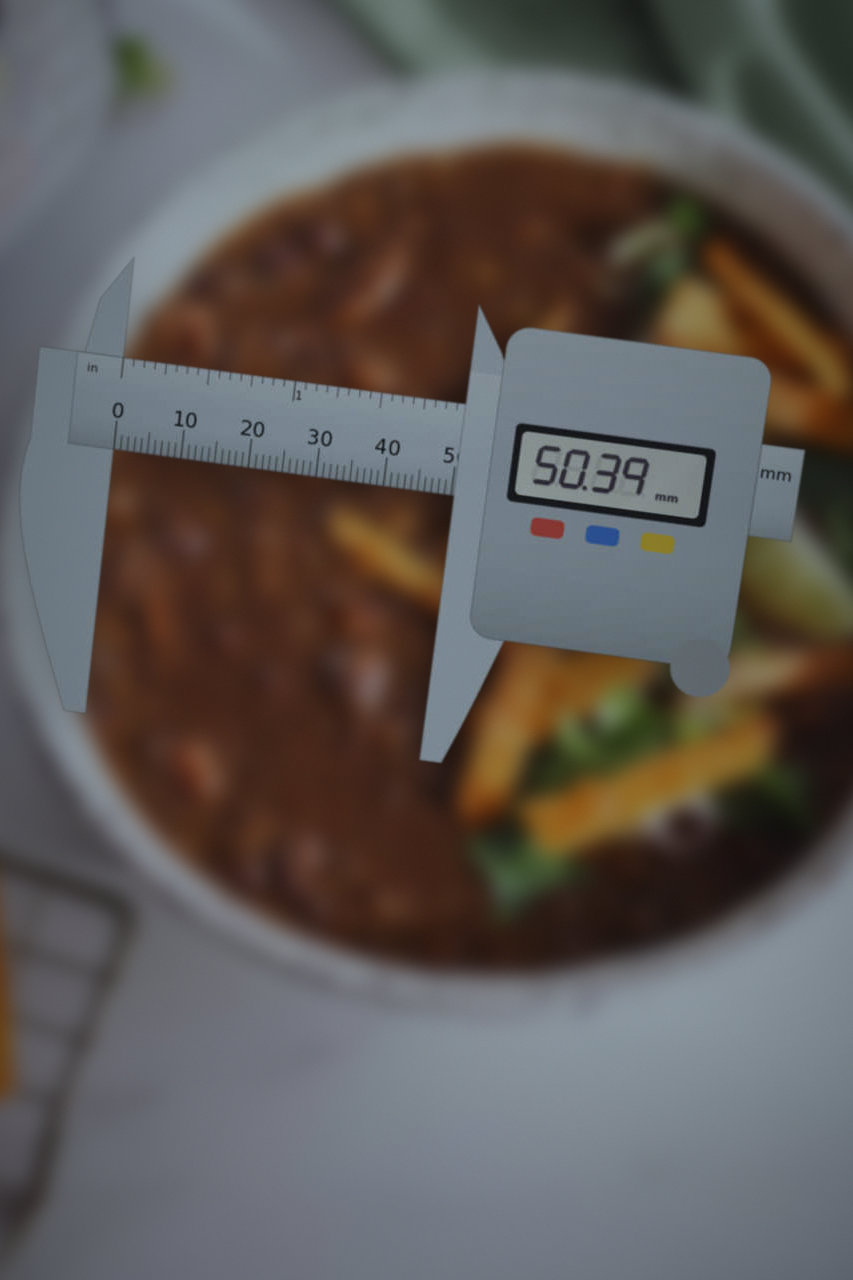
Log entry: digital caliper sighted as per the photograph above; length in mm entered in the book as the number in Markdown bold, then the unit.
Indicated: **50.39** mm
